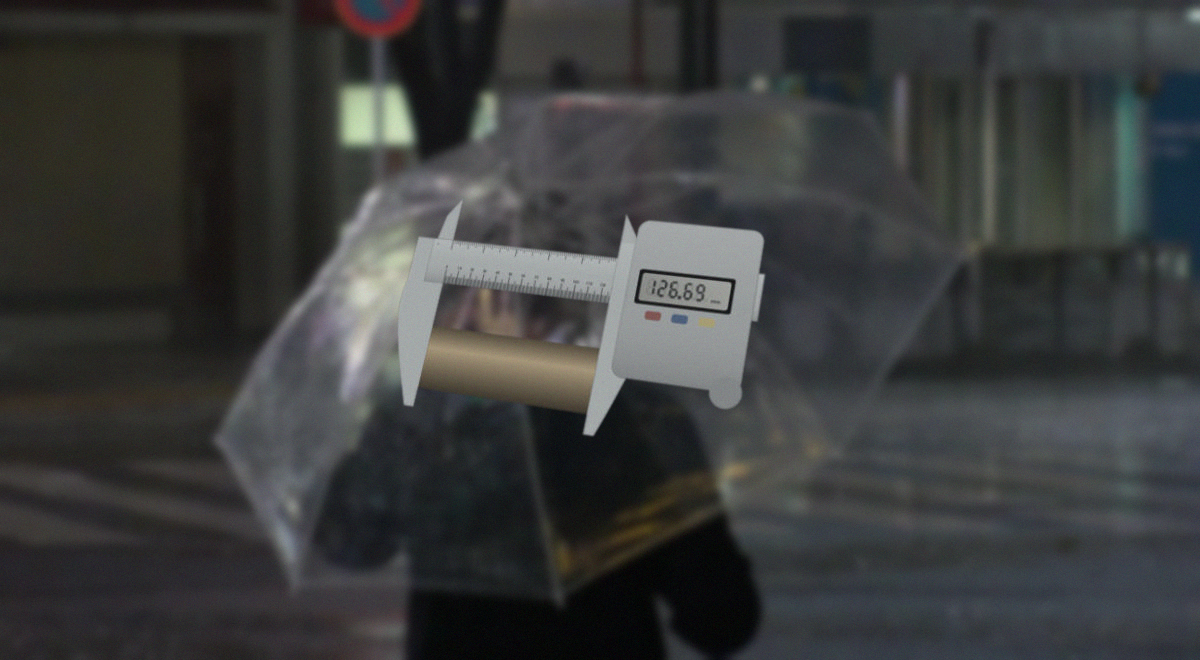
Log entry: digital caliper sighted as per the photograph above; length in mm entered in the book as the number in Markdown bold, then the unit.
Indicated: **126.69** mm
